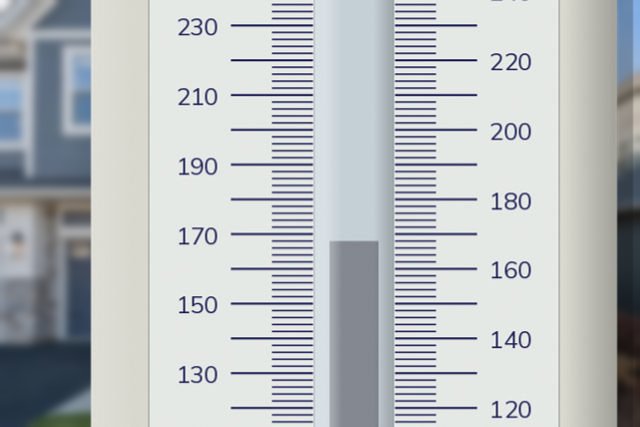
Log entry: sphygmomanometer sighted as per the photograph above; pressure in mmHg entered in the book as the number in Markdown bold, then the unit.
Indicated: **168** mmHg
